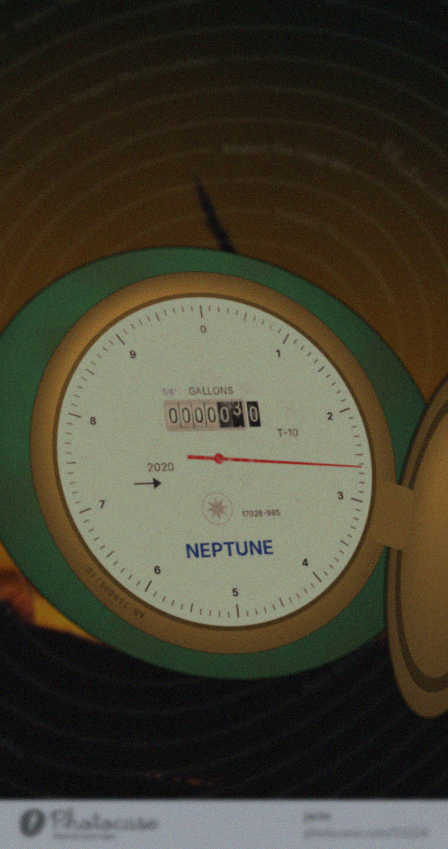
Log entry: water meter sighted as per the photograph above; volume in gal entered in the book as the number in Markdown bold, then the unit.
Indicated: **32.6** gal
